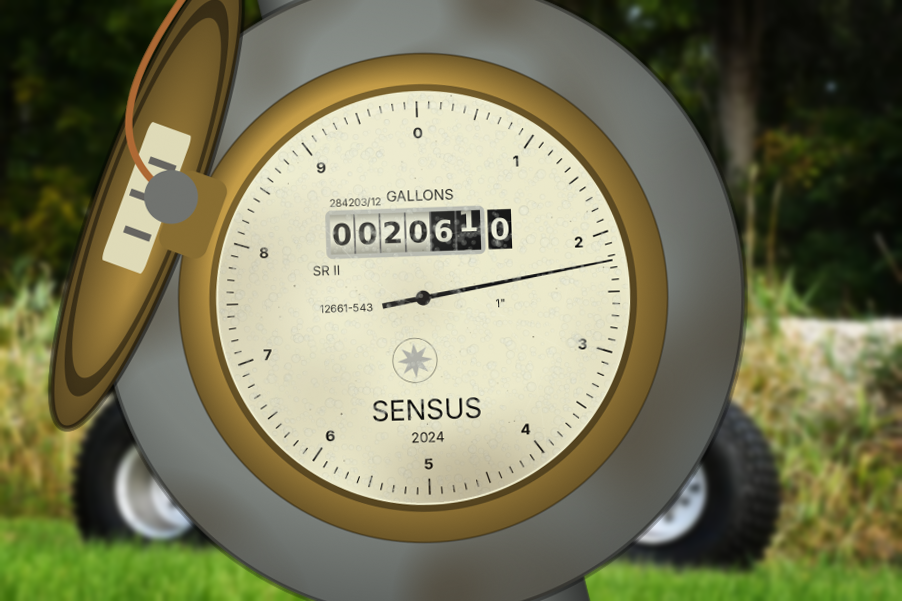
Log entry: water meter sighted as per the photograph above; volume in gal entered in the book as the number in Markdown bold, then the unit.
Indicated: **20612.2** gal
